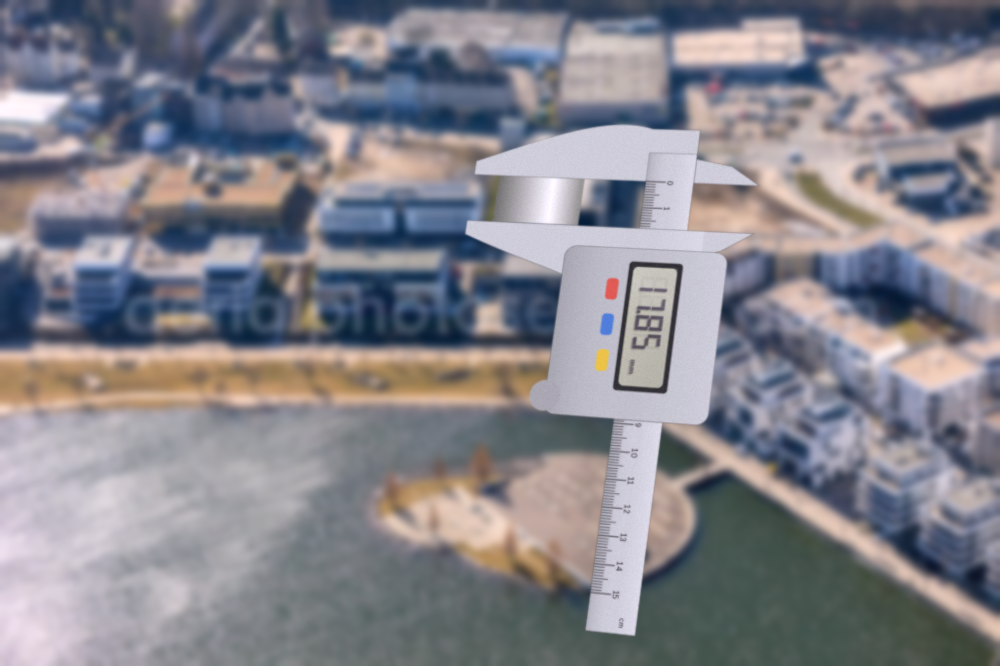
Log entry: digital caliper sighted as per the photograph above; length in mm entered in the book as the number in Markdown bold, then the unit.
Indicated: **17.85** mm
